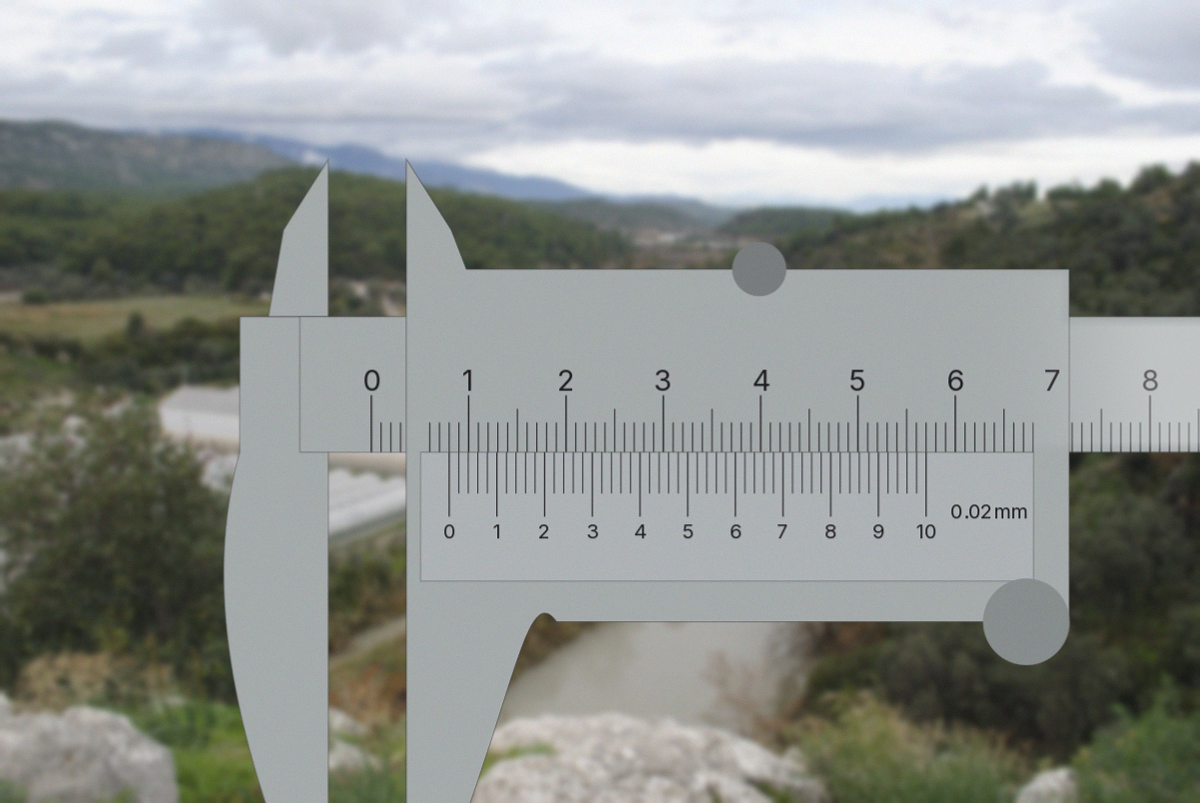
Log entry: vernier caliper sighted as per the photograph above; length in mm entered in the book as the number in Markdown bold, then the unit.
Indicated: **8.0** mm
